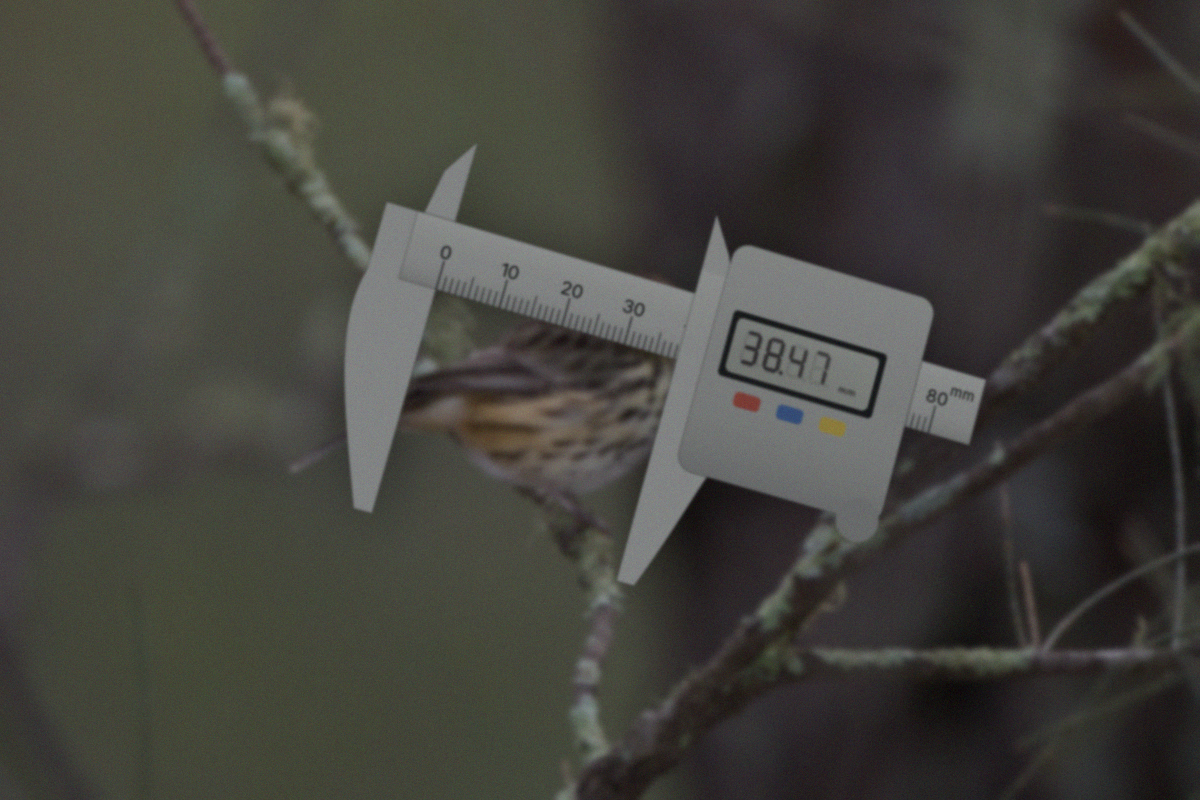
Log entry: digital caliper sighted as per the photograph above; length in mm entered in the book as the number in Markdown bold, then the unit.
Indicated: **38.47** mm
